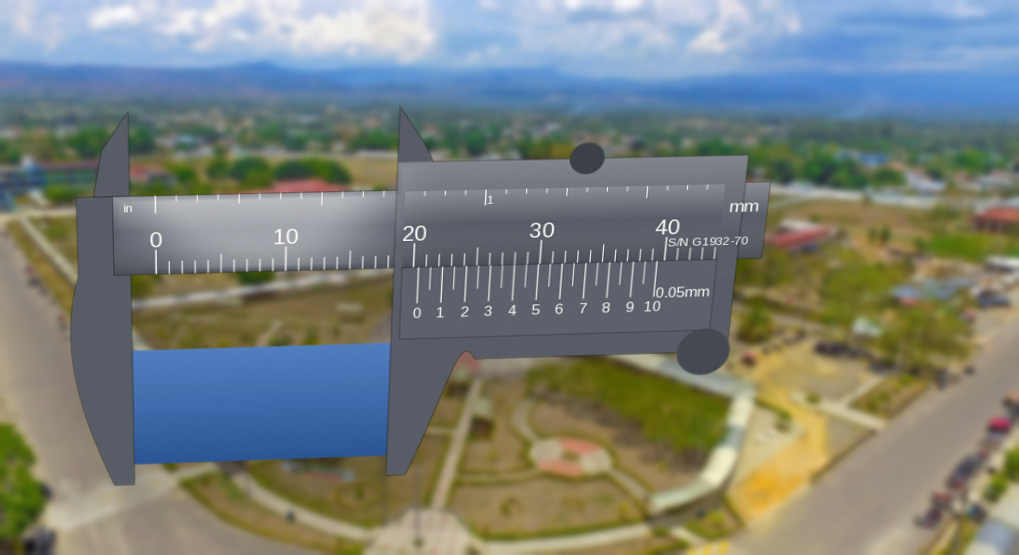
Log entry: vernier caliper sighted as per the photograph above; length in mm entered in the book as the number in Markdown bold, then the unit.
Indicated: **20.4** mm
